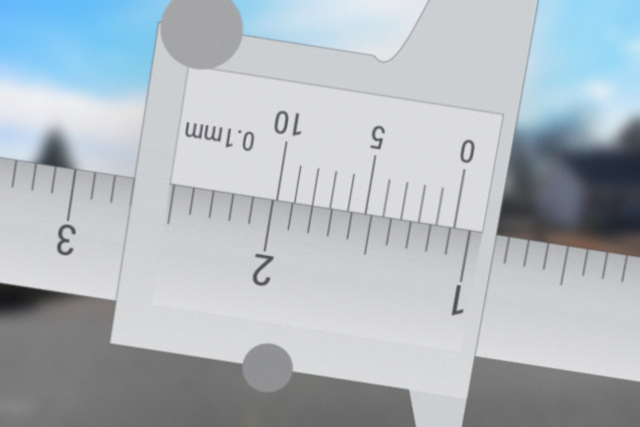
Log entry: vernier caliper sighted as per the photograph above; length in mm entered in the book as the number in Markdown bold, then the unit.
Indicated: **10.8** mm
